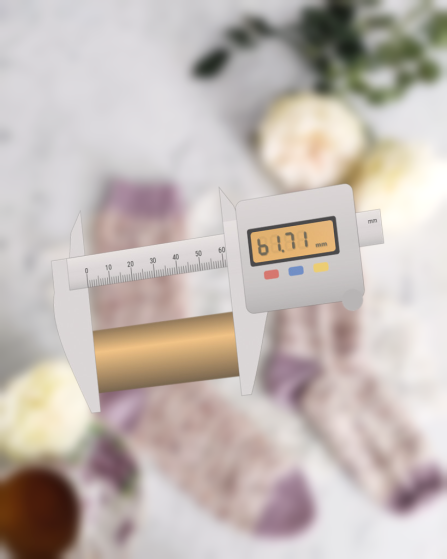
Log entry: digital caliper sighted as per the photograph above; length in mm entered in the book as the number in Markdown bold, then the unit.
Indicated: **61.71** mm
